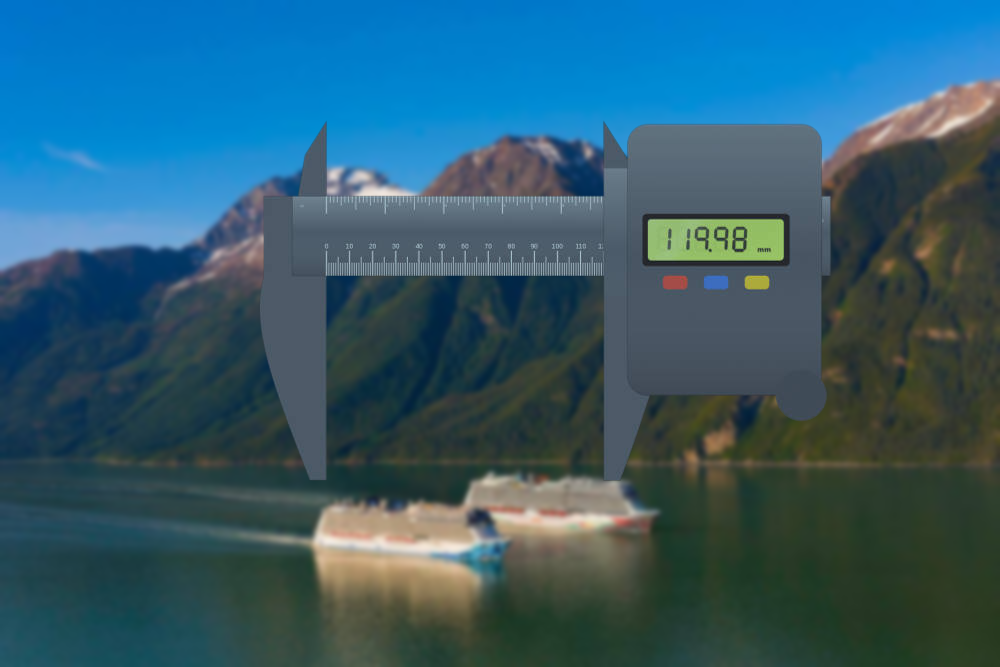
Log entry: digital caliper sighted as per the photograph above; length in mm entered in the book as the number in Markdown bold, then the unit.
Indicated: **119.98** mm
